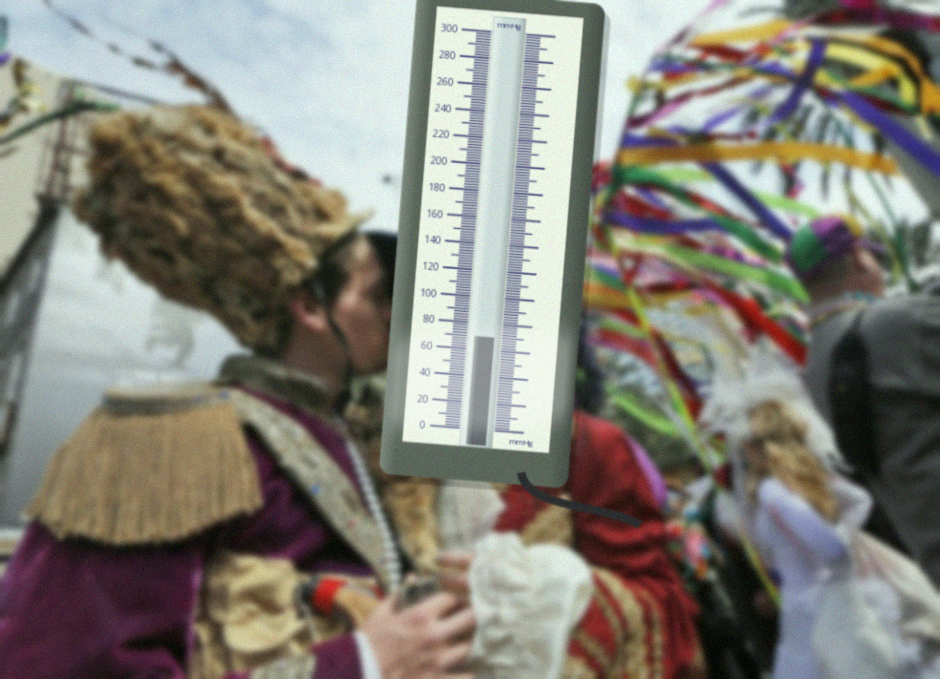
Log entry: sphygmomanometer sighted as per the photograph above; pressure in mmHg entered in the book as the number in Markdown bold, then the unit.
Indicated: **70** mmHg
